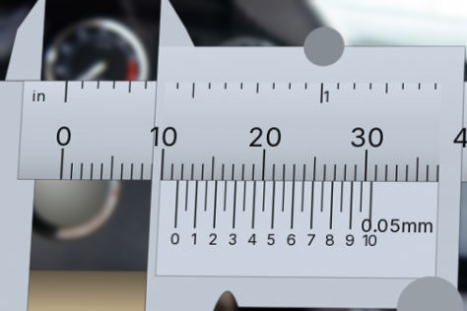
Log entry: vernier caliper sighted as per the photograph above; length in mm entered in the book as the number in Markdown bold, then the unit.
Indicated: **11.6** mm
